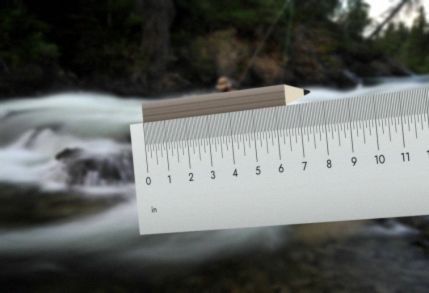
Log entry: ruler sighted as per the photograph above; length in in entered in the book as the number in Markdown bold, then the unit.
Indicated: **7.5** in
